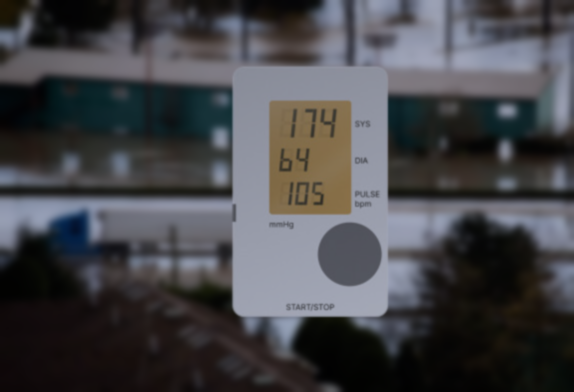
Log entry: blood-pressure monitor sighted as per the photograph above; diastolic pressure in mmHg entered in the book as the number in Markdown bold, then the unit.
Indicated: **64** mmHg
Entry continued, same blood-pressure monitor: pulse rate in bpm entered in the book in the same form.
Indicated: **105** bpm
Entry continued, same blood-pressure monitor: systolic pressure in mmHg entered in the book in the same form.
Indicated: **174** mmHg
